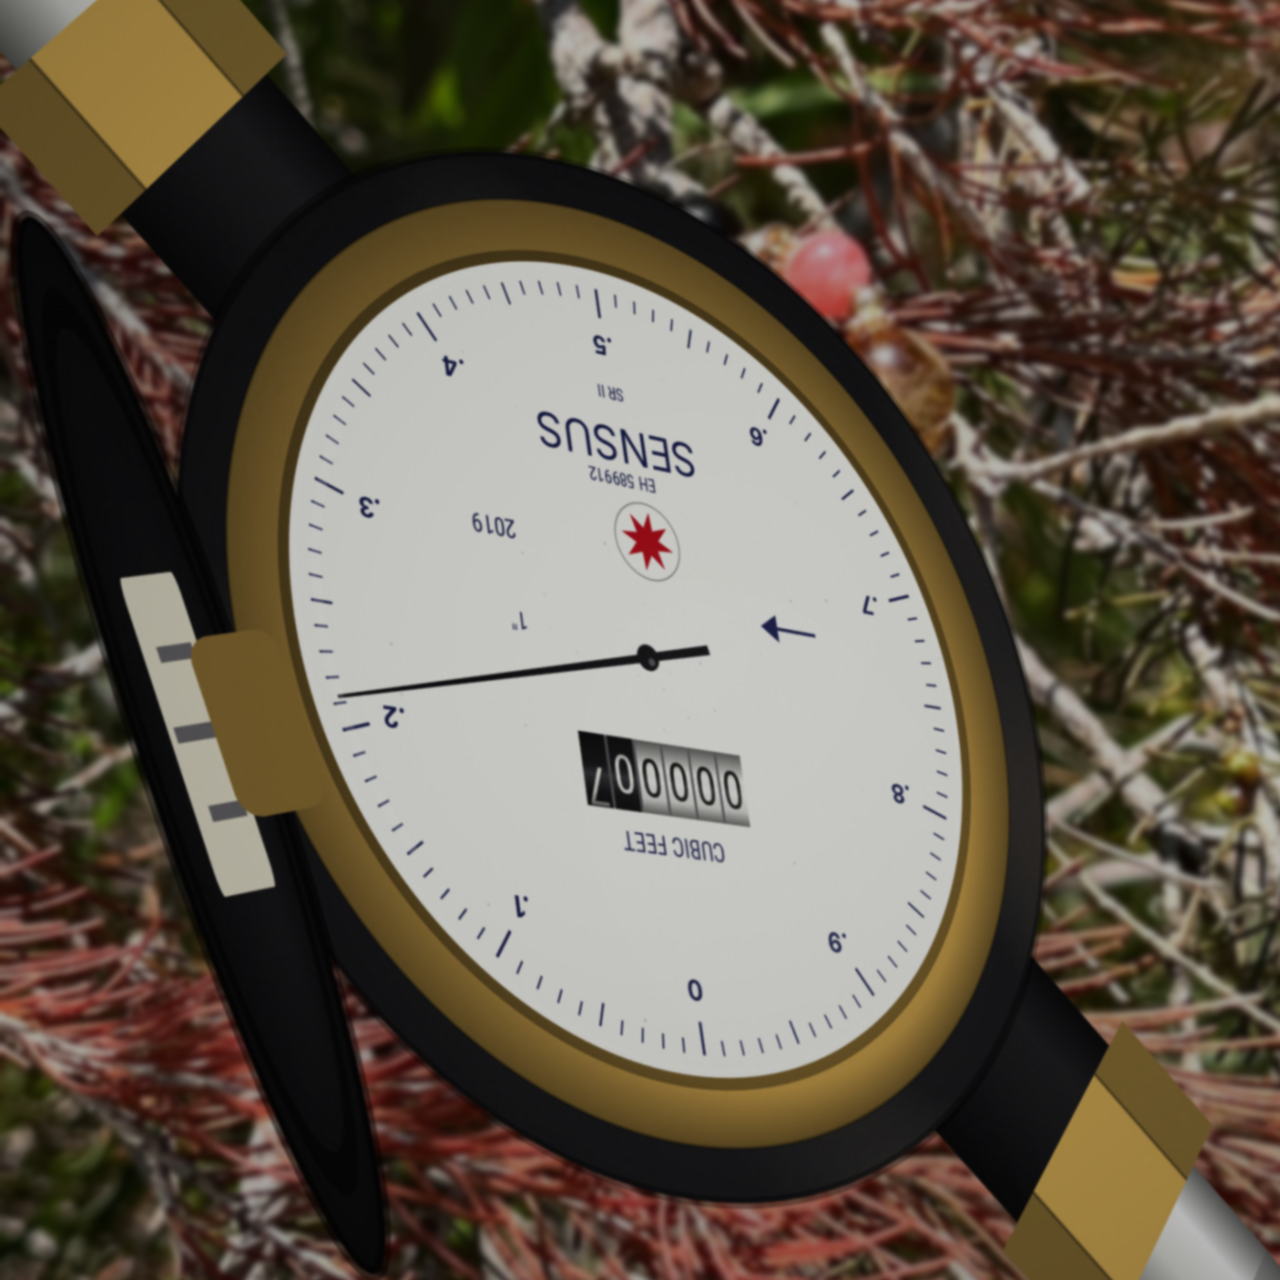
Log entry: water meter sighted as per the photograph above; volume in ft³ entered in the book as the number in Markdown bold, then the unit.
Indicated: **7.21** ft³
